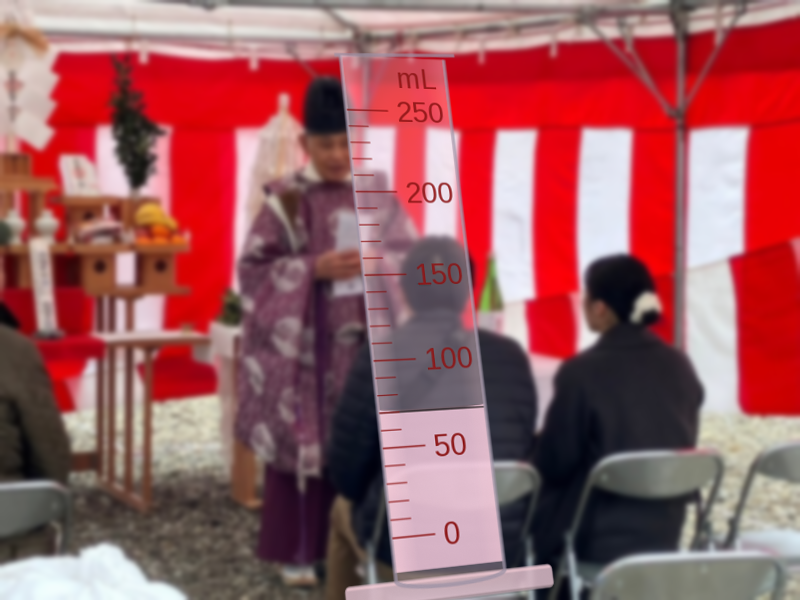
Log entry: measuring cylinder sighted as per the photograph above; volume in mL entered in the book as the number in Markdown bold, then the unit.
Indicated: **70** mL
